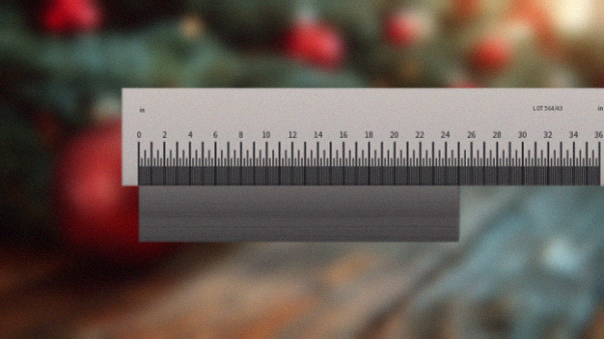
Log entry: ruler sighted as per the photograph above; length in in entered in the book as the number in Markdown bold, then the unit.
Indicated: **25** in
